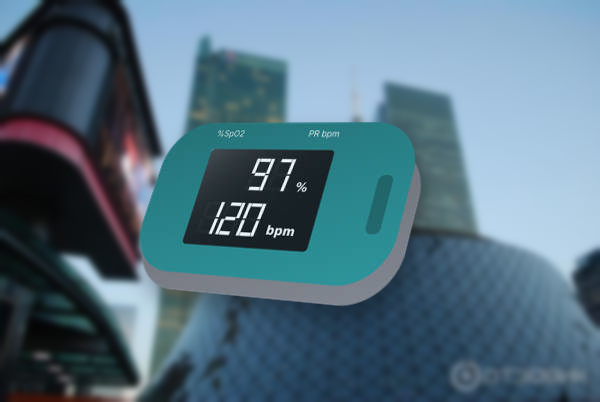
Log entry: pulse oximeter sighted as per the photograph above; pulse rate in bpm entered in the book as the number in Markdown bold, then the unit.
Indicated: **120** bpm
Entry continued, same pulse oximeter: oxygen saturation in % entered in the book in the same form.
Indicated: **97** %
